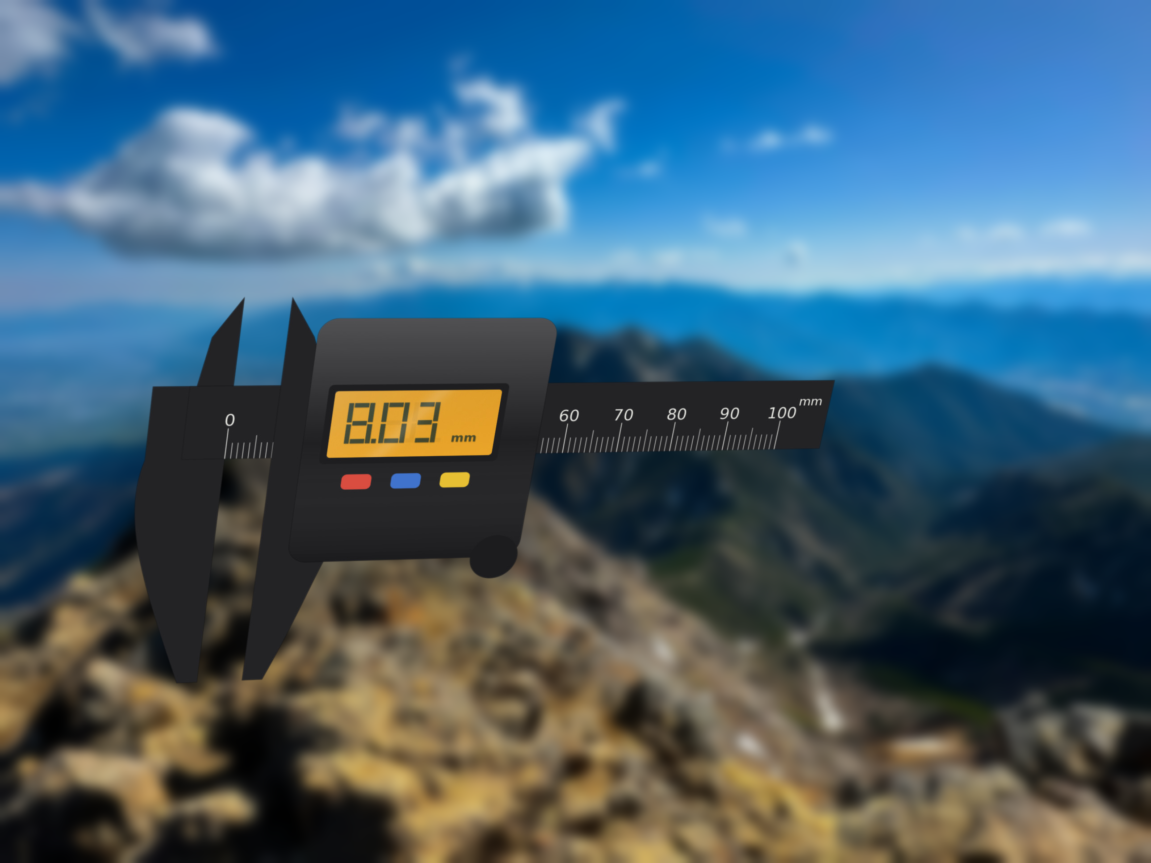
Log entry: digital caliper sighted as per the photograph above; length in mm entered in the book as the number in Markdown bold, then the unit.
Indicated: **8.03** mm
